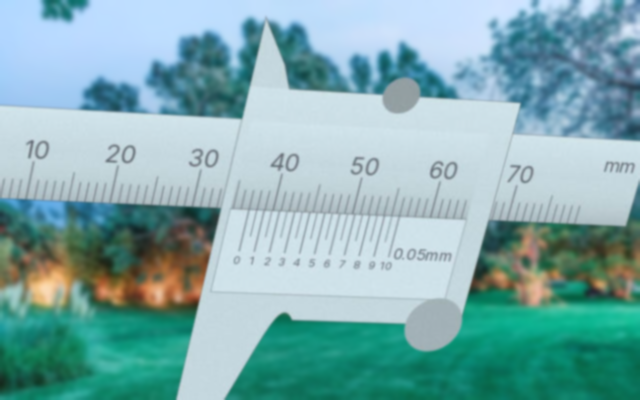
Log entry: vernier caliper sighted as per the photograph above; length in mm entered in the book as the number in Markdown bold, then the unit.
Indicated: **37.0** mm
